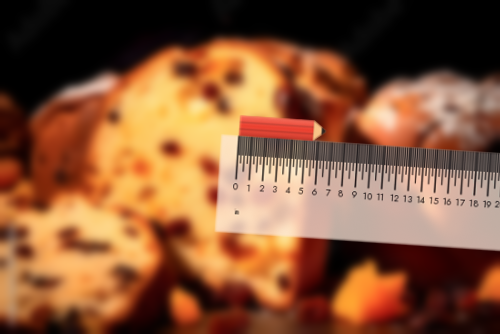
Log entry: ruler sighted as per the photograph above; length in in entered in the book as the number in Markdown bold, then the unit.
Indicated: **6.5** in
